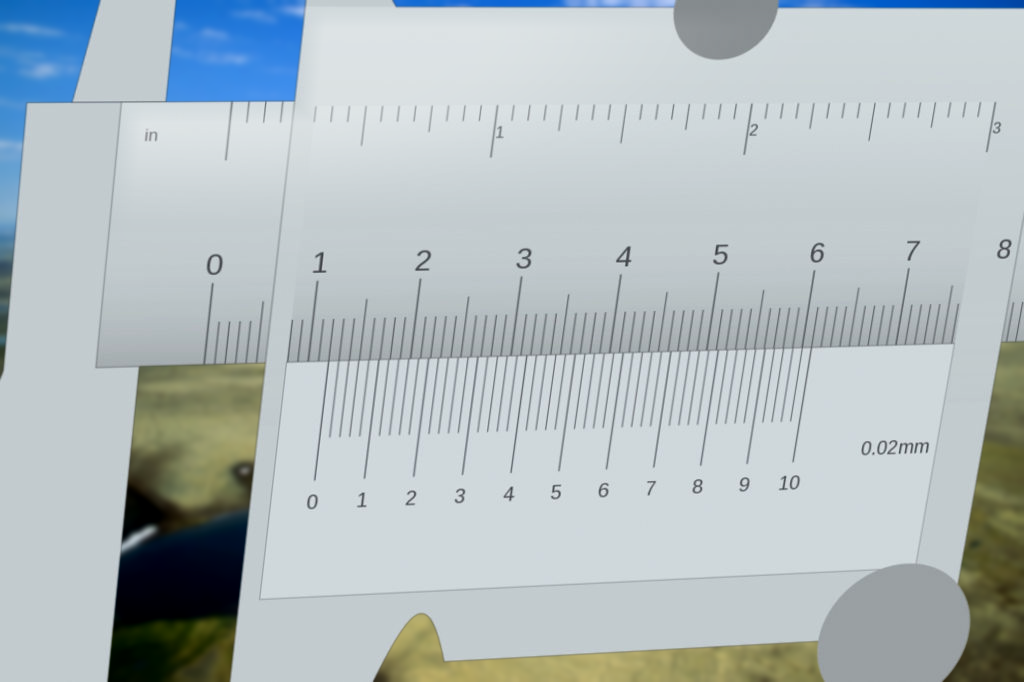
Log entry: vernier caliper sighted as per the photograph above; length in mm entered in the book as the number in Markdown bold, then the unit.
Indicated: **12.0** mm
